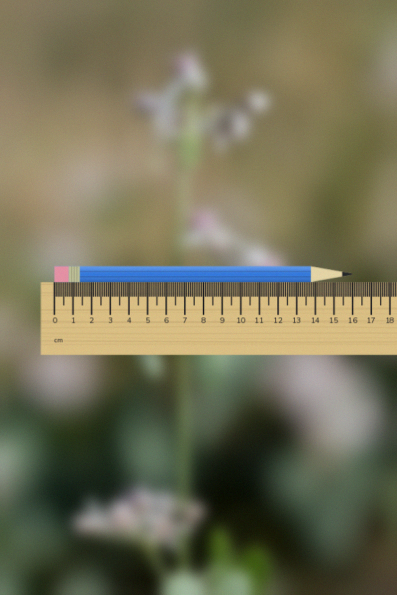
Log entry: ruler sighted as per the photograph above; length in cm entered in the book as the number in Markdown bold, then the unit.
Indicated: **16** cm
